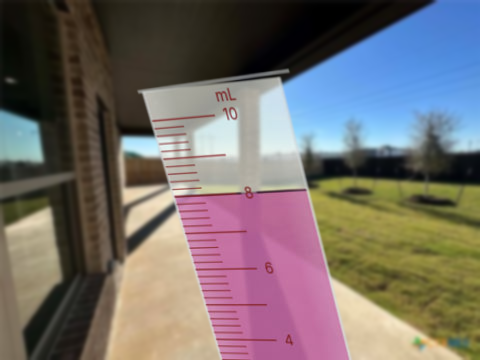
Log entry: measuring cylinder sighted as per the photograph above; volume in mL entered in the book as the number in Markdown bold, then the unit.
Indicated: **8** mL
